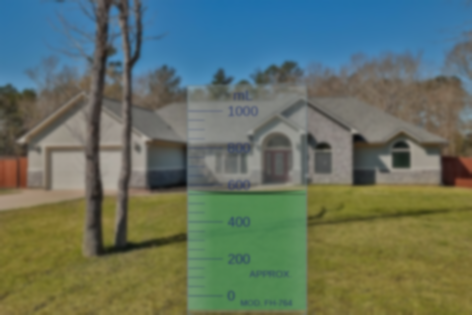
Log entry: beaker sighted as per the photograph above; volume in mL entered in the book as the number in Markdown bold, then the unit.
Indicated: **550** mL
